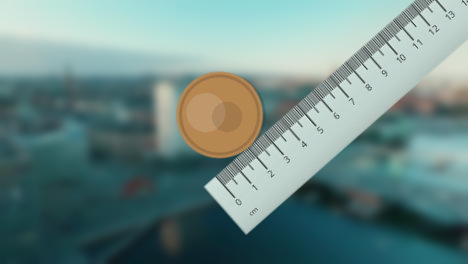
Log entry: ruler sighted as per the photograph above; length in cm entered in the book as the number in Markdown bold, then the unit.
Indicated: **4** cm
